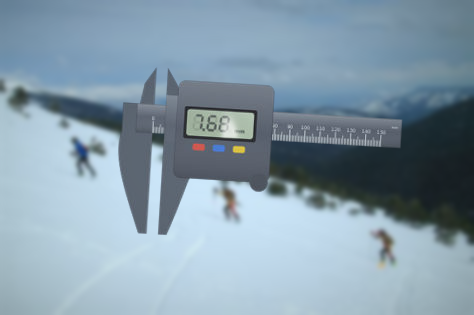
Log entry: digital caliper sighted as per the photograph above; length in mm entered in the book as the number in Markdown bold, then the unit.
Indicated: **7.68** mm
